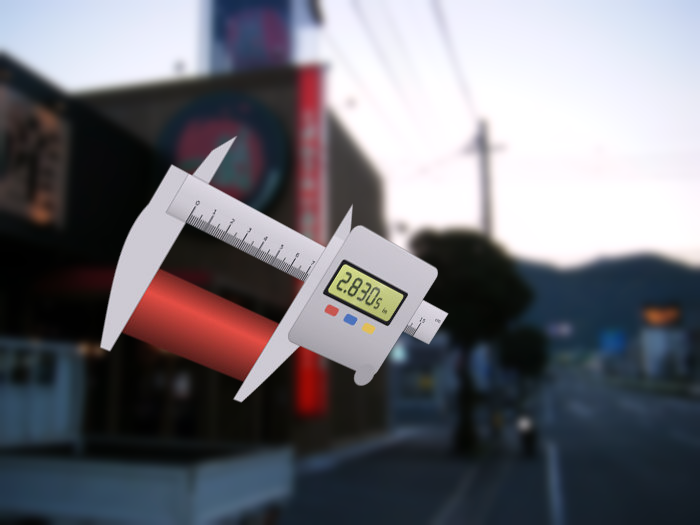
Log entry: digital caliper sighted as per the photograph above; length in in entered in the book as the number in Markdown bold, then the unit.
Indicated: **2.8305** in
